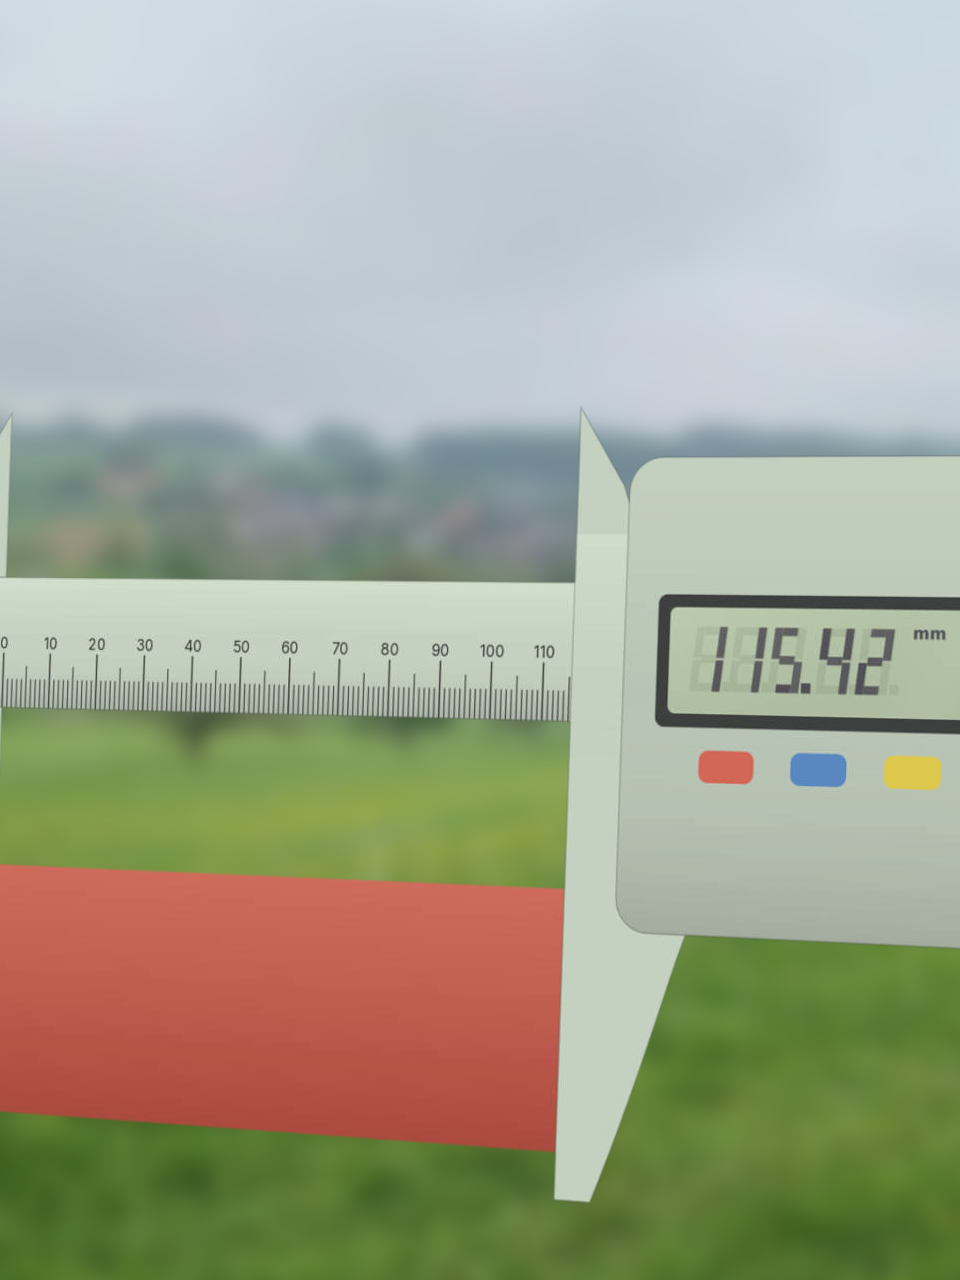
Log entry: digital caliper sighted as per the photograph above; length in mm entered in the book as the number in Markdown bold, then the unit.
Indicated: **115.42** mm
